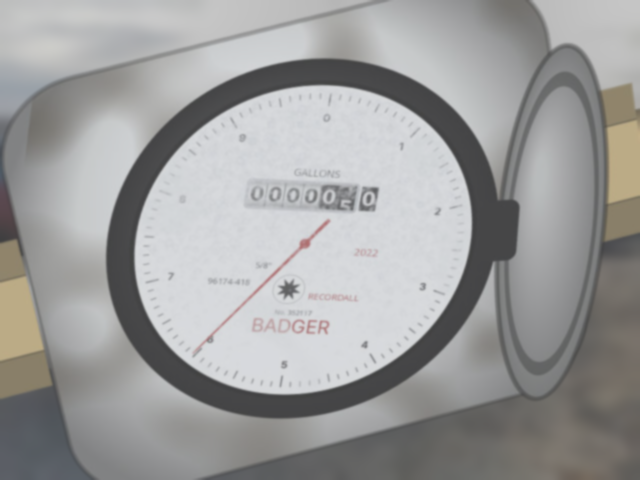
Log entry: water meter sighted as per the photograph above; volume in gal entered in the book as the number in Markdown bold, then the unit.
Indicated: **46.0** gal
